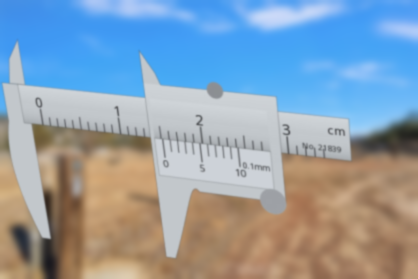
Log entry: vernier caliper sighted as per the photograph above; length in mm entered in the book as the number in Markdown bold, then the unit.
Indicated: **15.2** mm
